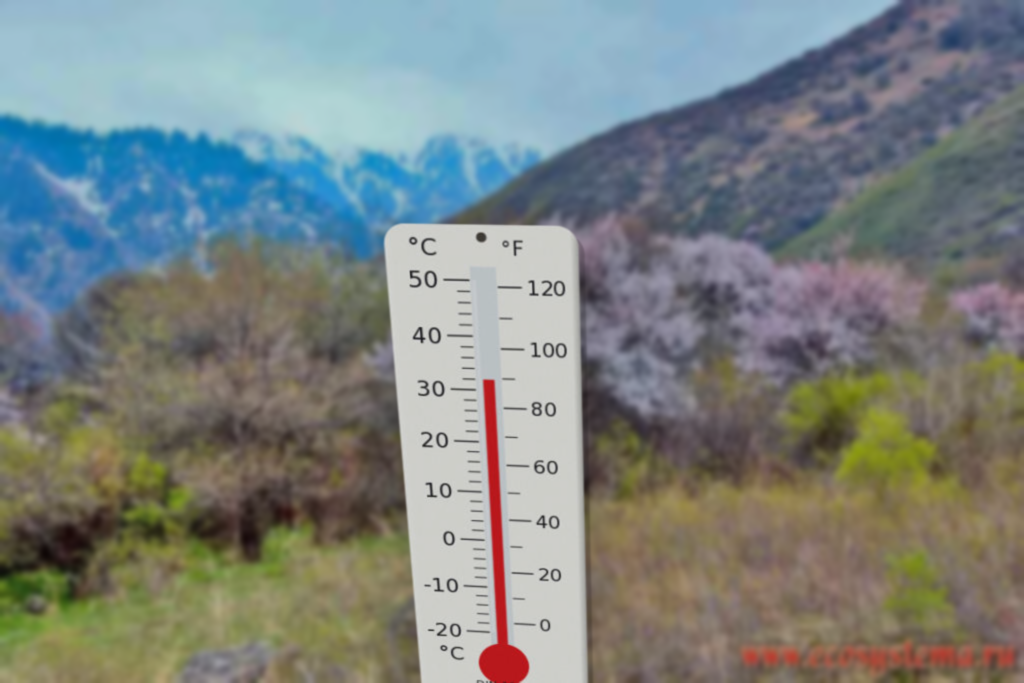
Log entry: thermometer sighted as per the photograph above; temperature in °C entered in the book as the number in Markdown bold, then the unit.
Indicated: **32** °C
